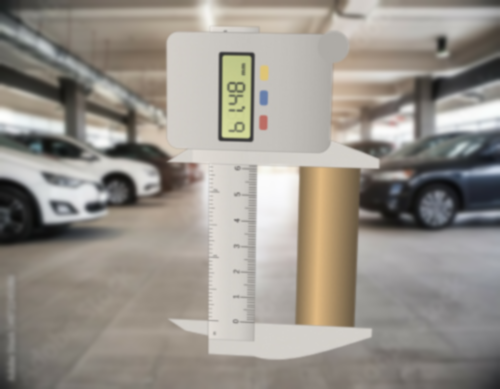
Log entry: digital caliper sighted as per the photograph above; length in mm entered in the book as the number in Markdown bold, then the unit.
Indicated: **61.48** mm
